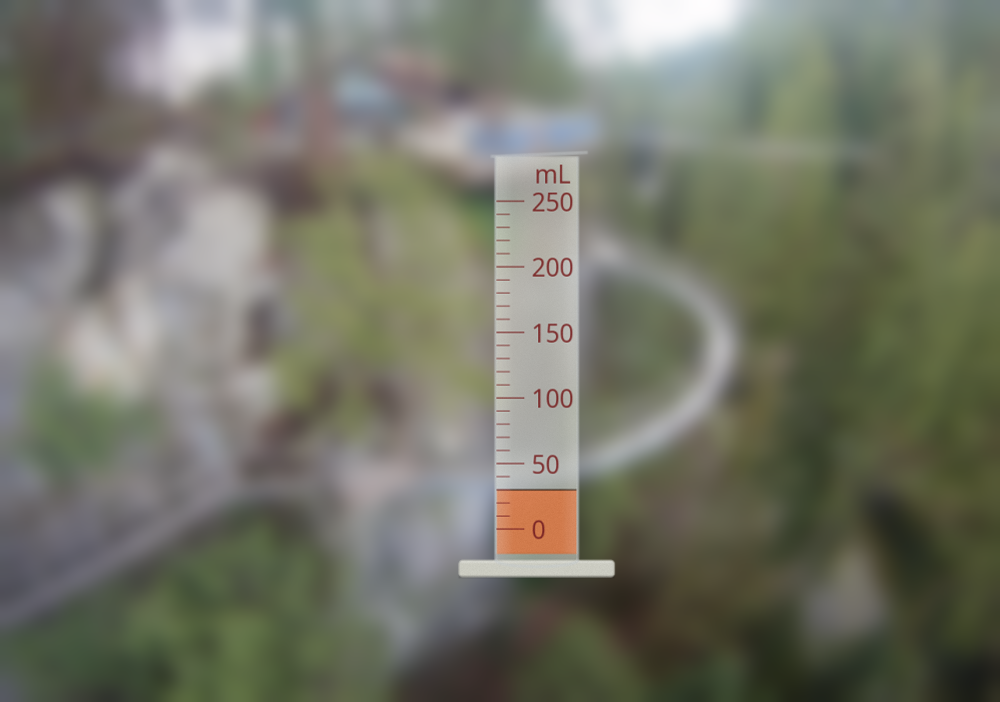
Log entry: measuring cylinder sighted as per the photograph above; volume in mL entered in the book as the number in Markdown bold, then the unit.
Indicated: **30** mL
